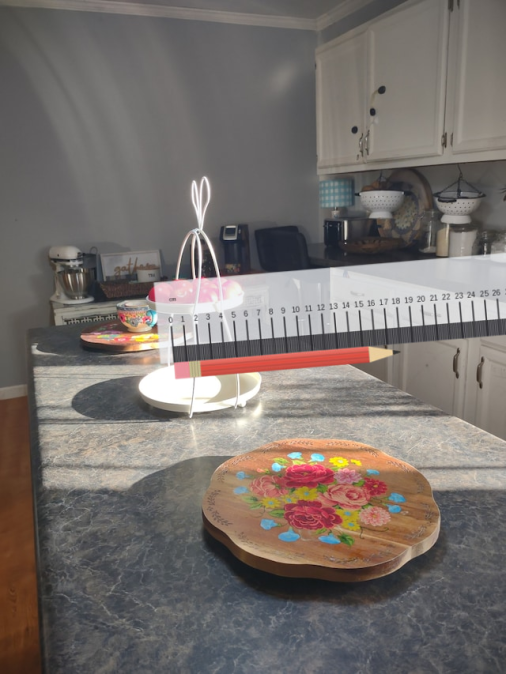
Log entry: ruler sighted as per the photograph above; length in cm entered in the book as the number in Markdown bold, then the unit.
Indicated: **18** cm
